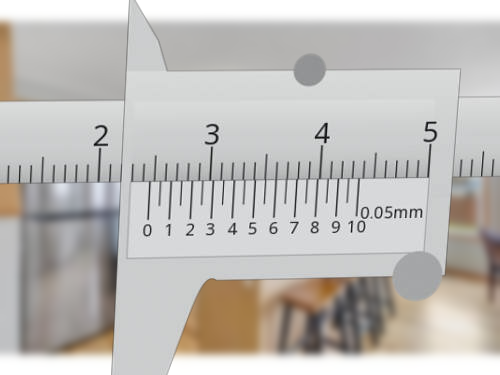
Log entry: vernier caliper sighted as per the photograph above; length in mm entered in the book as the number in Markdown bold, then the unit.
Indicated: **24.6** mm
